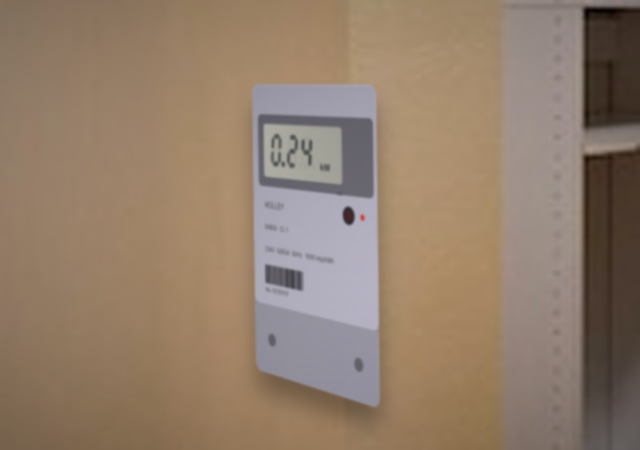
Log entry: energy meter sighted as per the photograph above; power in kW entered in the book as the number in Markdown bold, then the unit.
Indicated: **0.24** kW
